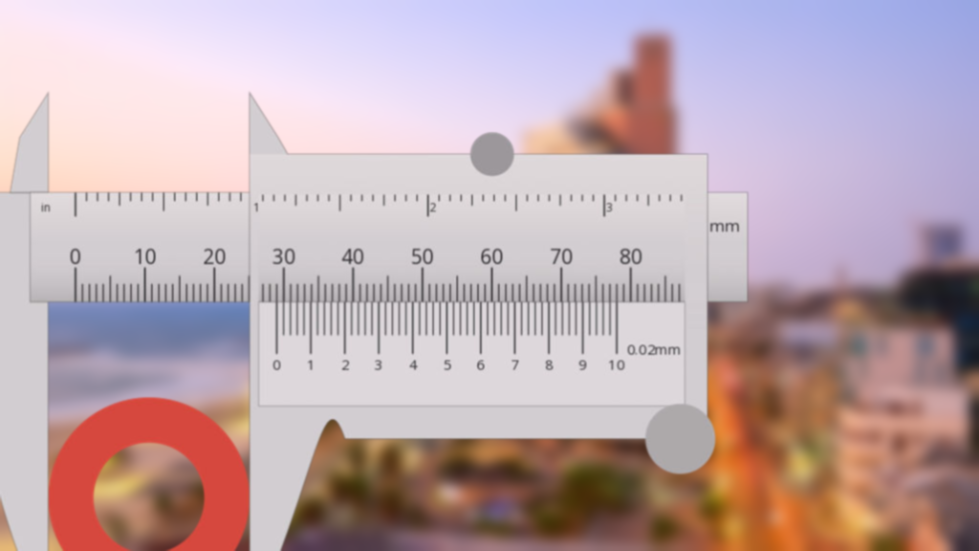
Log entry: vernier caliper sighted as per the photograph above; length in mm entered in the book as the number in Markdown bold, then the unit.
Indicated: **29.0** mm
